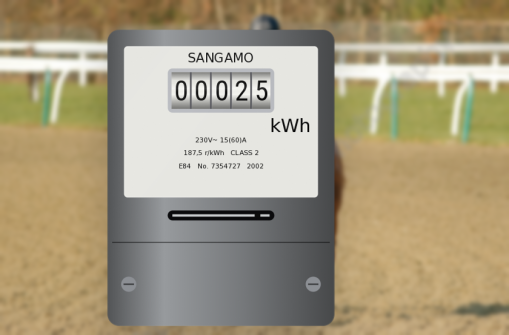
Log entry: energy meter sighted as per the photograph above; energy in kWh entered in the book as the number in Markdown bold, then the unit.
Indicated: **25** kWh
